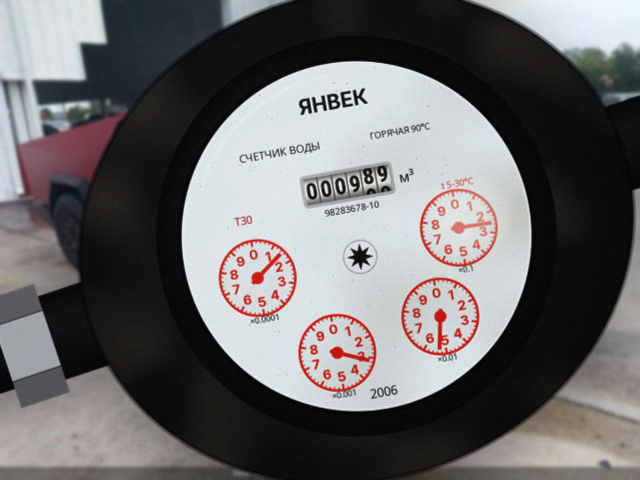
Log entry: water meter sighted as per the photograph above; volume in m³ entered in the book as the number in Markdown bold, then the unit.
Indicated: **989.2531** m³
